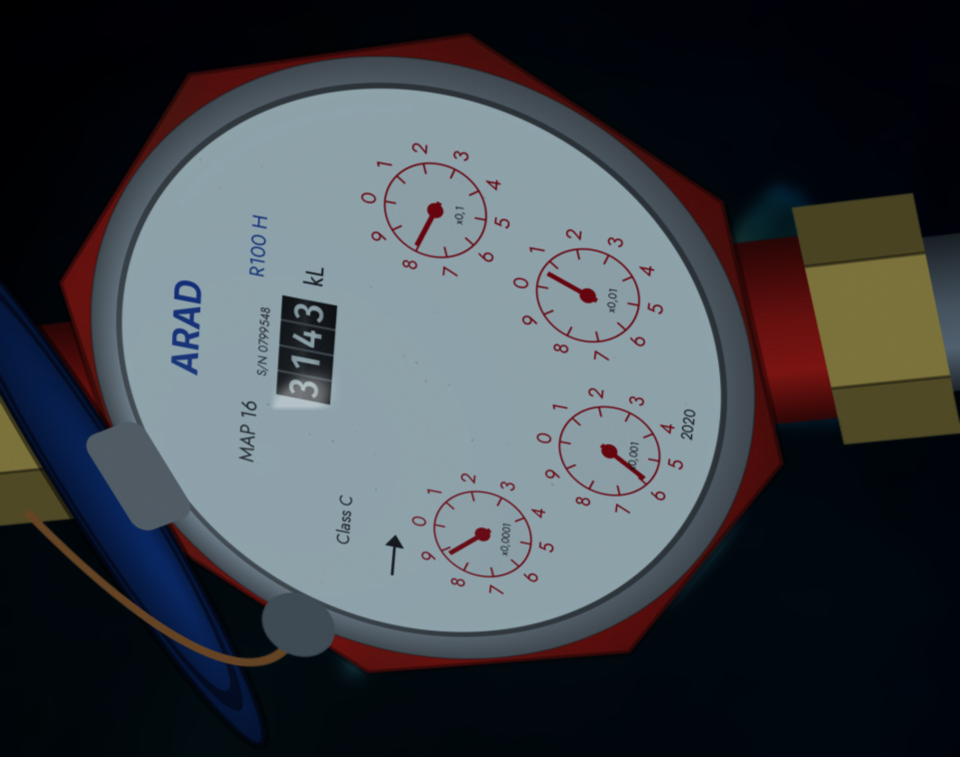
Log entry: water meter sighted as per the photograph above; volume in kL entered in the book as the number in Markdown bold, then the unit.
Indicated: **3143.8058** kL
